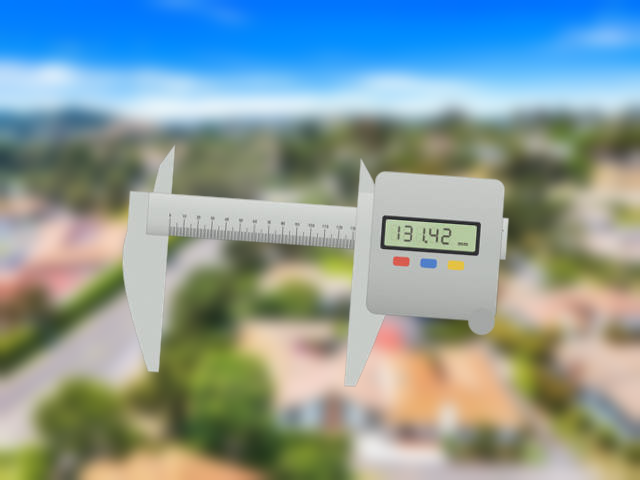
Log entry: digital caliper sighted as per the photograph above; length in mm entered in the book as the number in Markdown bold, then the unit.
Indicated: **131.42** mm
